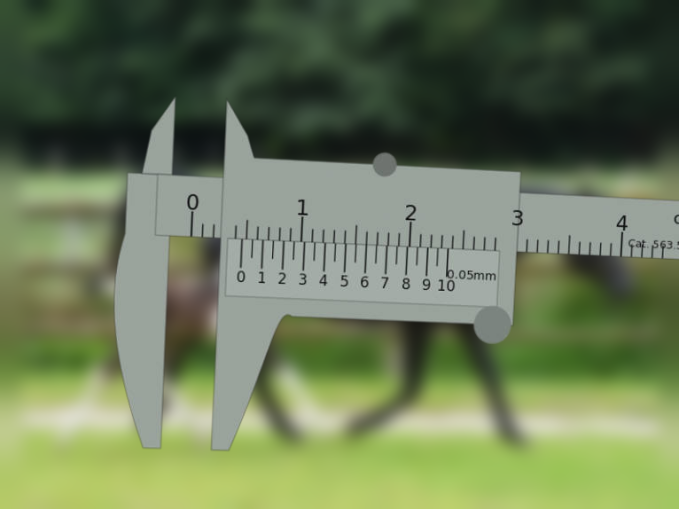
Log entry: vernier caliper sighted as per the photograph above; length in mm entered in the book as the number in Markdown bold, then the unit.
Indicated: **4.6** mm
